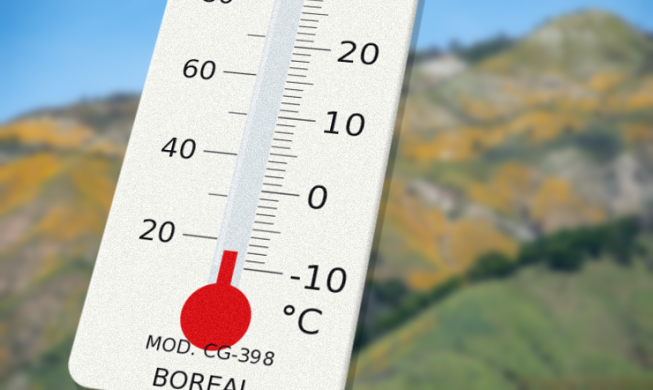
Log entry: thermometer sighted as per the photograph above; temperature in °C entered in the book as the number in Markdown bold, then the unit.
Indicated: **-8** °C
